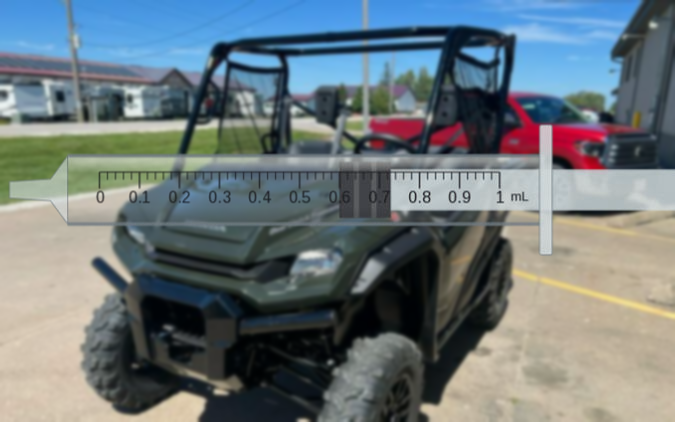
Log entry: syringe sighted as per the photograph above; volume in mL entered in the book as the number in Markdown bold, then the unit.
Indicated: **0.6** mL
